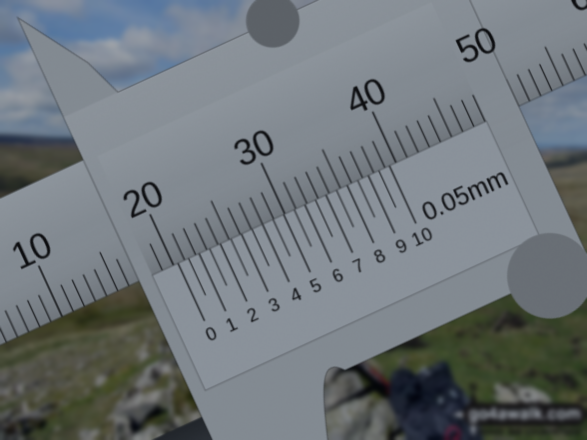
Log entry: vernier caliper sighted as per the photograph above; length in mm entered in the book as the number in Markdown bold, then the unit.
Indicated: **20.4** mm
